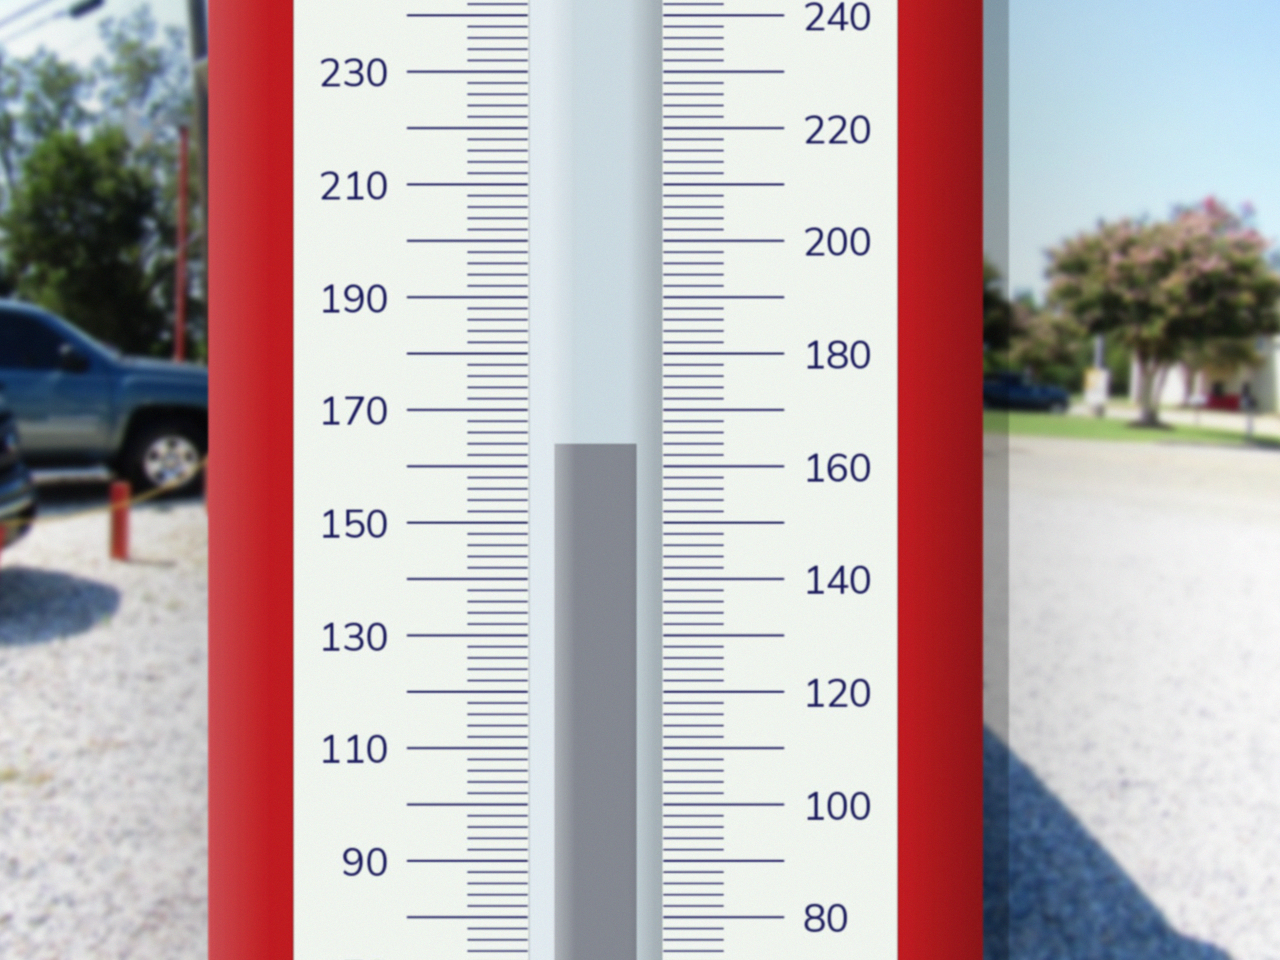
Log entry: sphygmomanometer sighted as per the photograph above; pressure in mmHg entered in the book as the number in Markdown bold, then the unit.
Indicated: **164** mmHg
